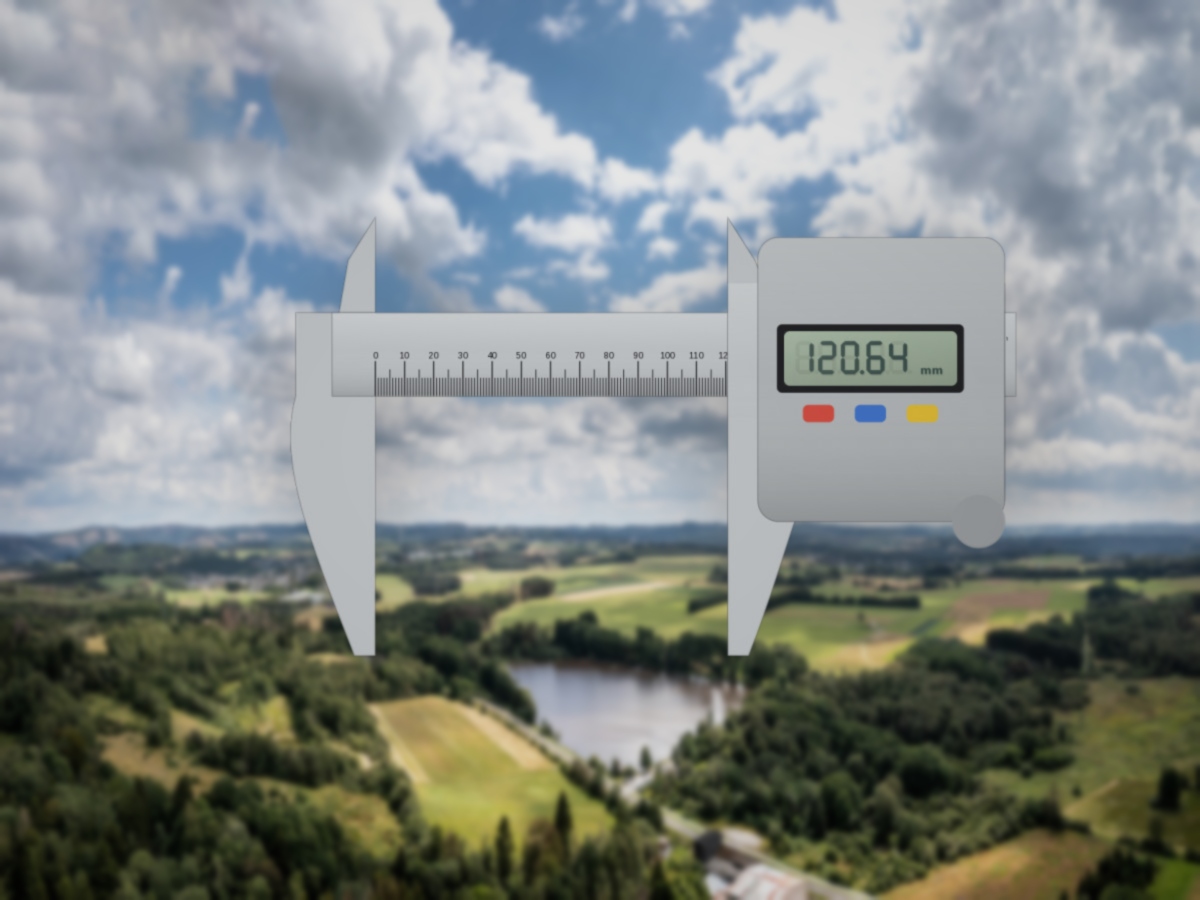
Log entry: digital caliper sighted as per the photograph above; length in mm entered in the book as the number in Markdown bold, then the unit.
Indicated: **120.64** mm
